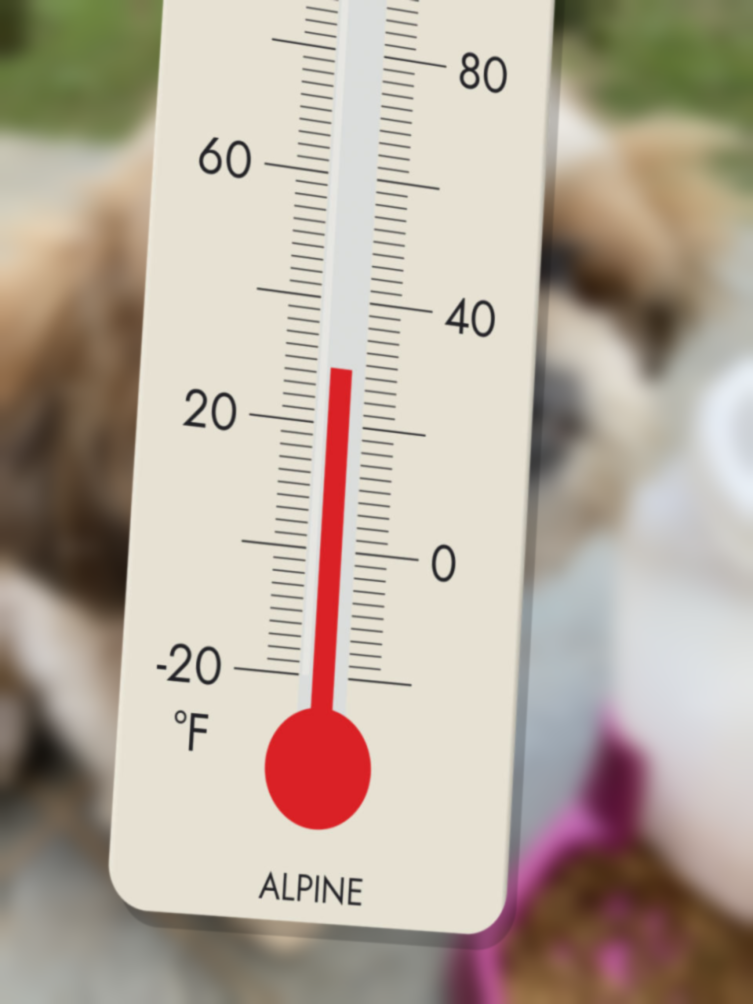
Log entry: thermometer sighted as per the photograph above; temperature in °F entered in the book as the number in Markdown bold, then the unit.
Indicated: **29** °F
